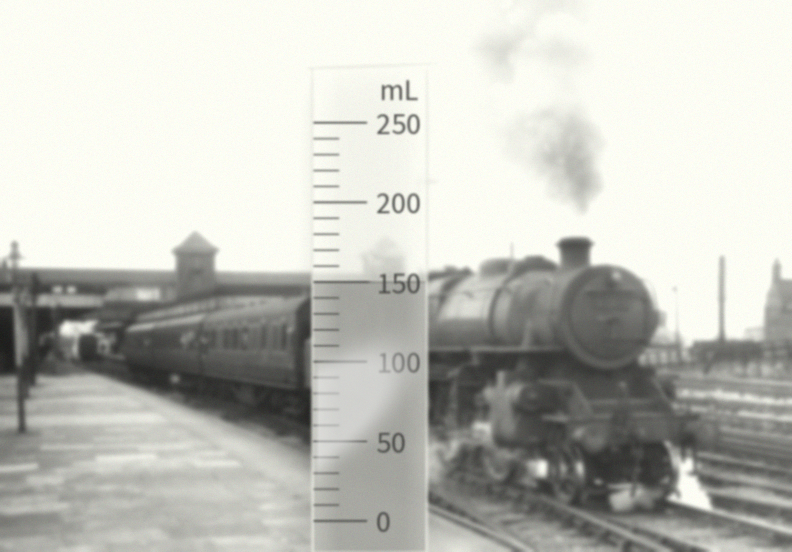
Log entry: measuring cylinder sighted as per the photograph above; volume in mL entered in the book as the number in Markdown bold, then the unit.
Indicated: **150** mL
